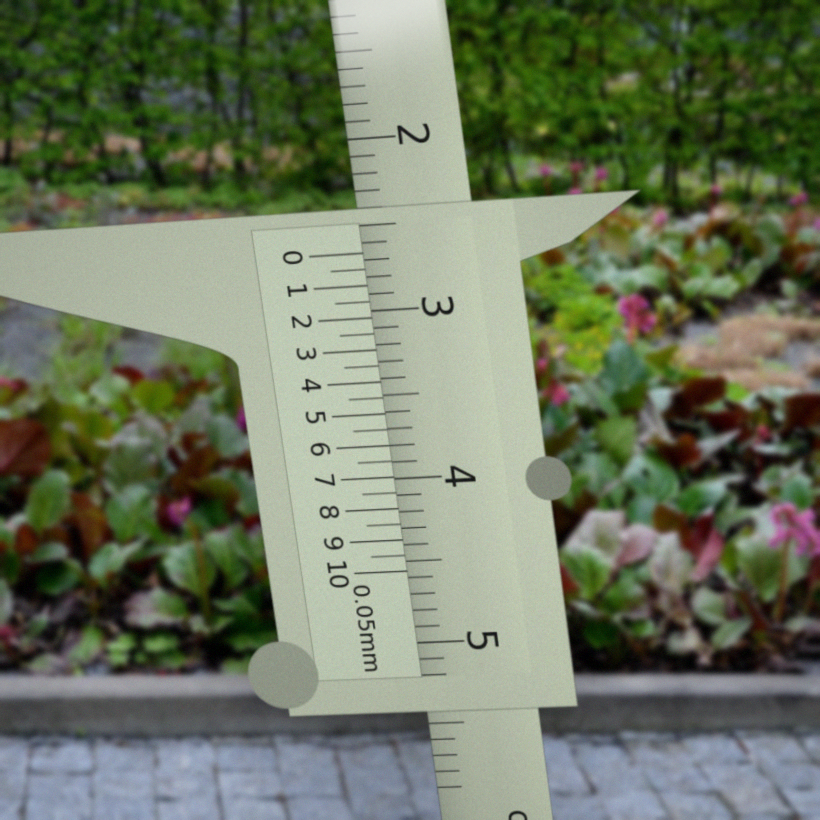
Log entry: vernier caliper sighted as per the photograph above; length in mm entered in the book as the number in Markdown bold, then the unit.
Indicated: **26.6** mm
